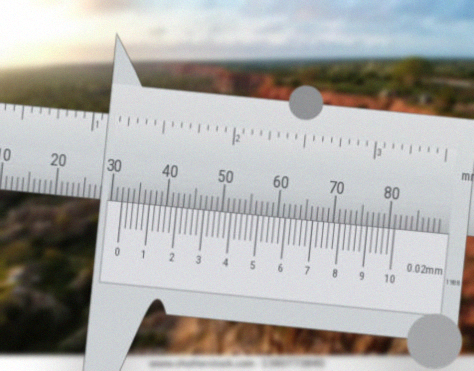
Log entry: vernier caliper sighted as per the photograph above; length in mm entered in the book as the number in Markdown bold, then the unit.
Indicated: **32.0** mm
